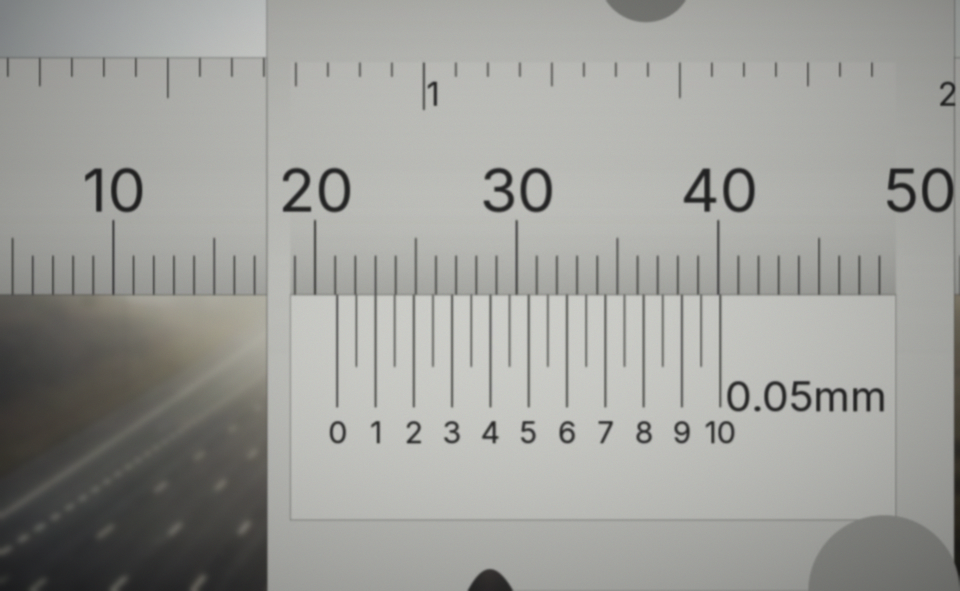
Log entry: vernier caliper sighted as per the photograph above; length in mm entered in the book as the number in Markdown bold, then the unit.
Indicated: **21.1** mm
